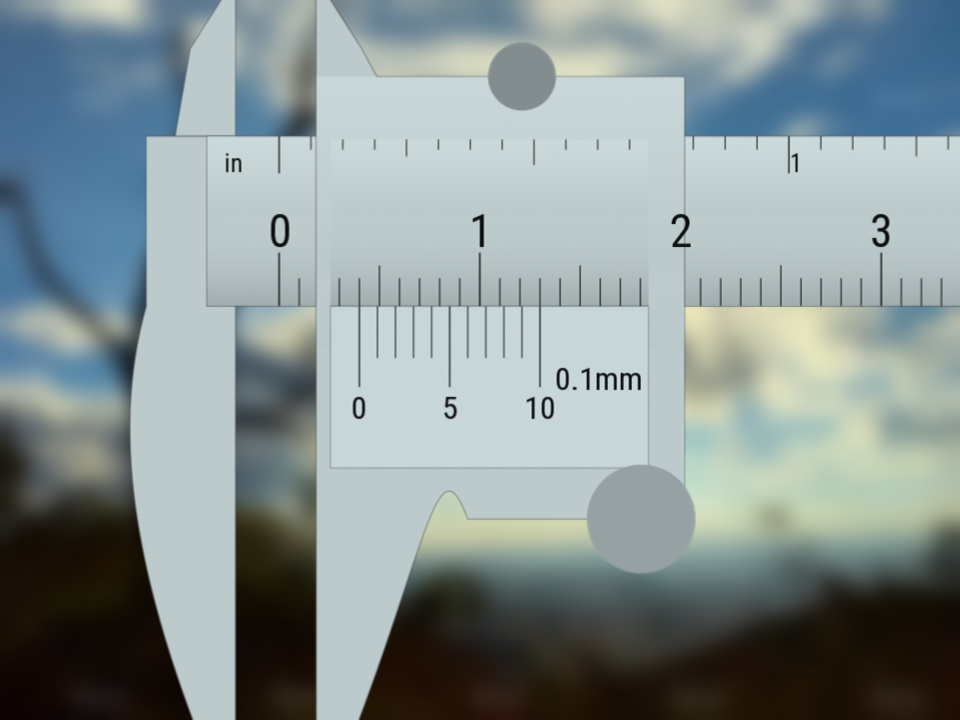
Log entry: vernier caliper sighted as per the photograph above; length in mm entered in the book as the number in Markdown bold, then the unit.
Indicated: **4.0** mm
